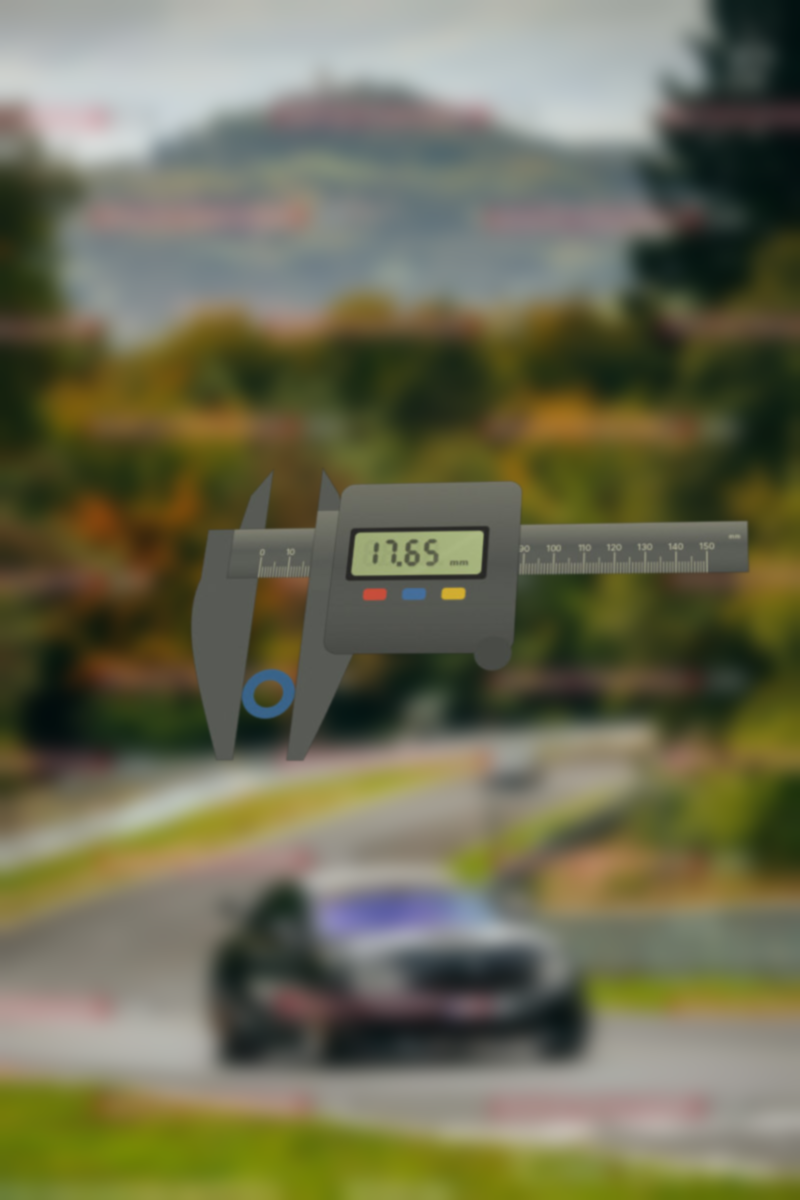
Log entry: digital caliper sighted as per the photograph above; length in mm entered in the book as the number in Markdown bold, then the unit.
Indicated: **17.65** mm
